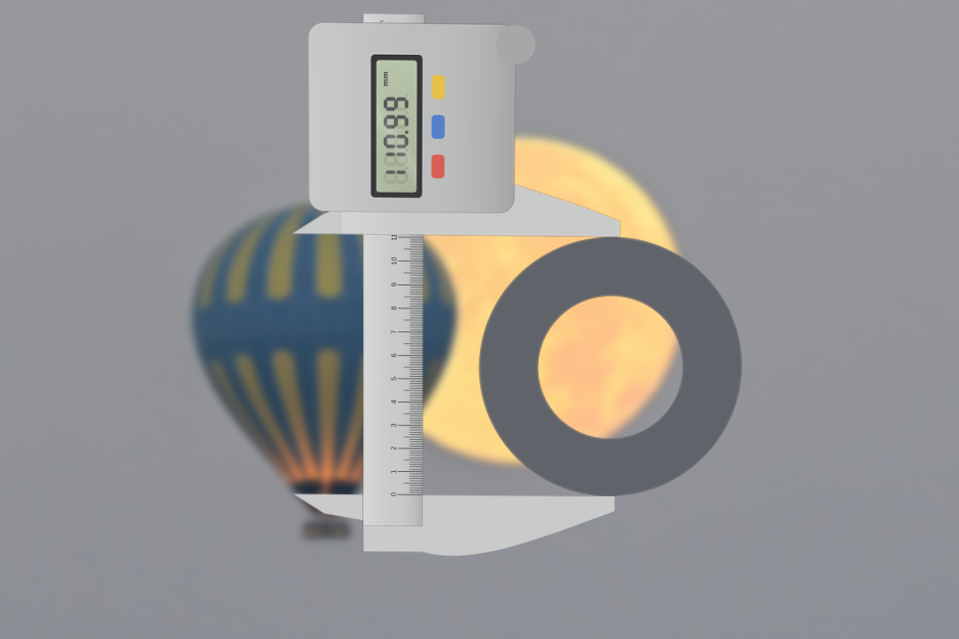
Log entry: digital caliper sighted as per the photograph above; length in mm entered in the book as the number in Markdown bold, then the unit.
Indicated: **110.99** mm
